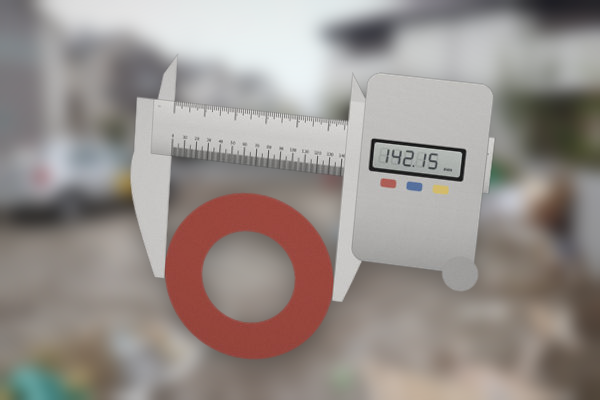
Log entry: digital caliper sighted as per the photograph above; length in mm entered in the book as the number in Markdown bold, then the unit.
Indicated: **142.15** mm
